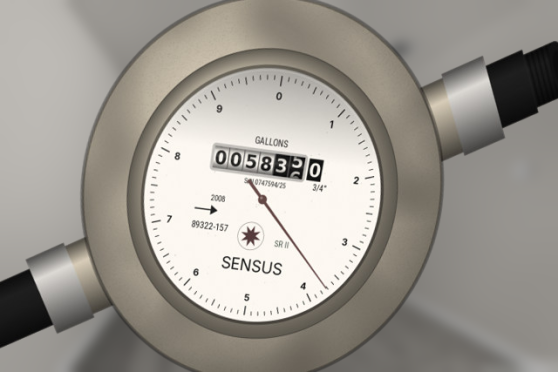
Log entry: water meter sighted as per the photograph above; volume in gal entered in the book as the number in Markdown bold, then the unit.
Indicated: **58353.7** gal
